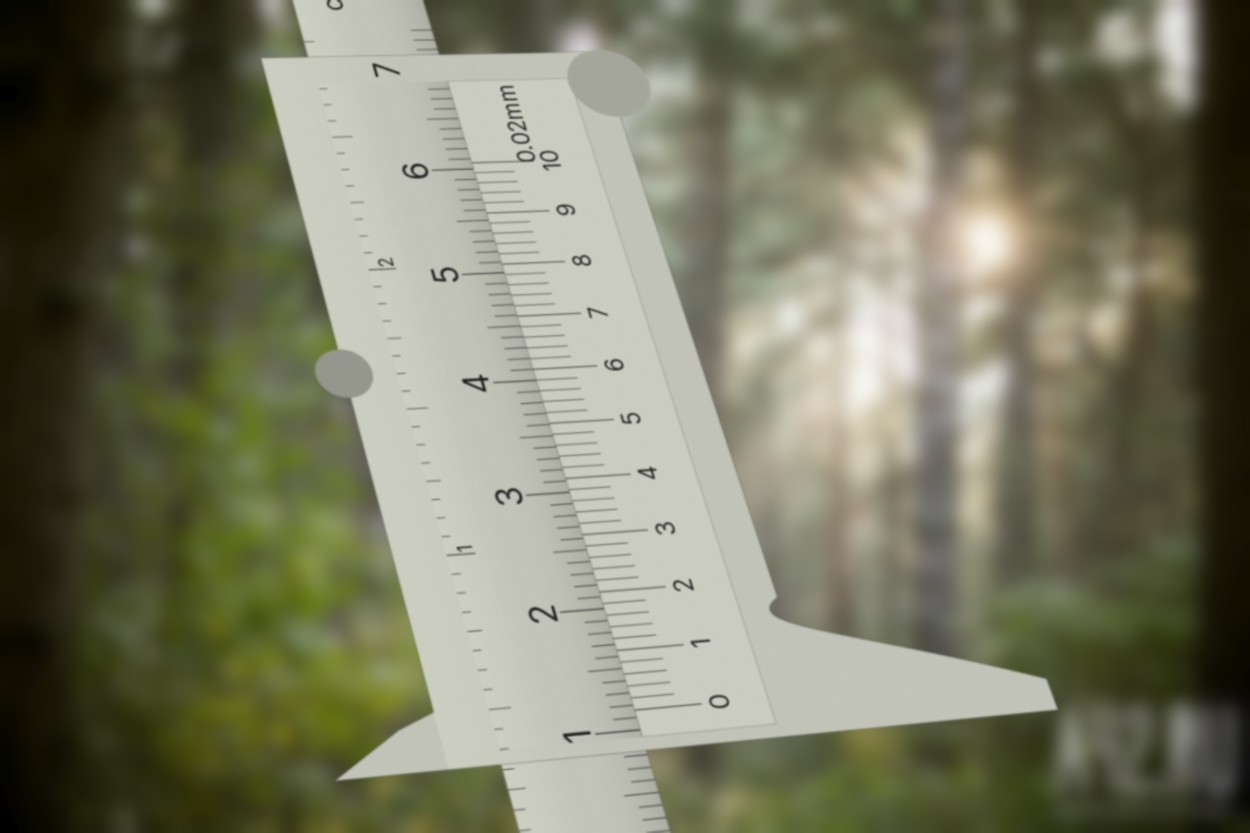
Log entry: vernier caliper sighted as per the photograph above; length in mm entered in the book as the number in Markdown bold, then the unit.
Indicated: **11.6** mm
